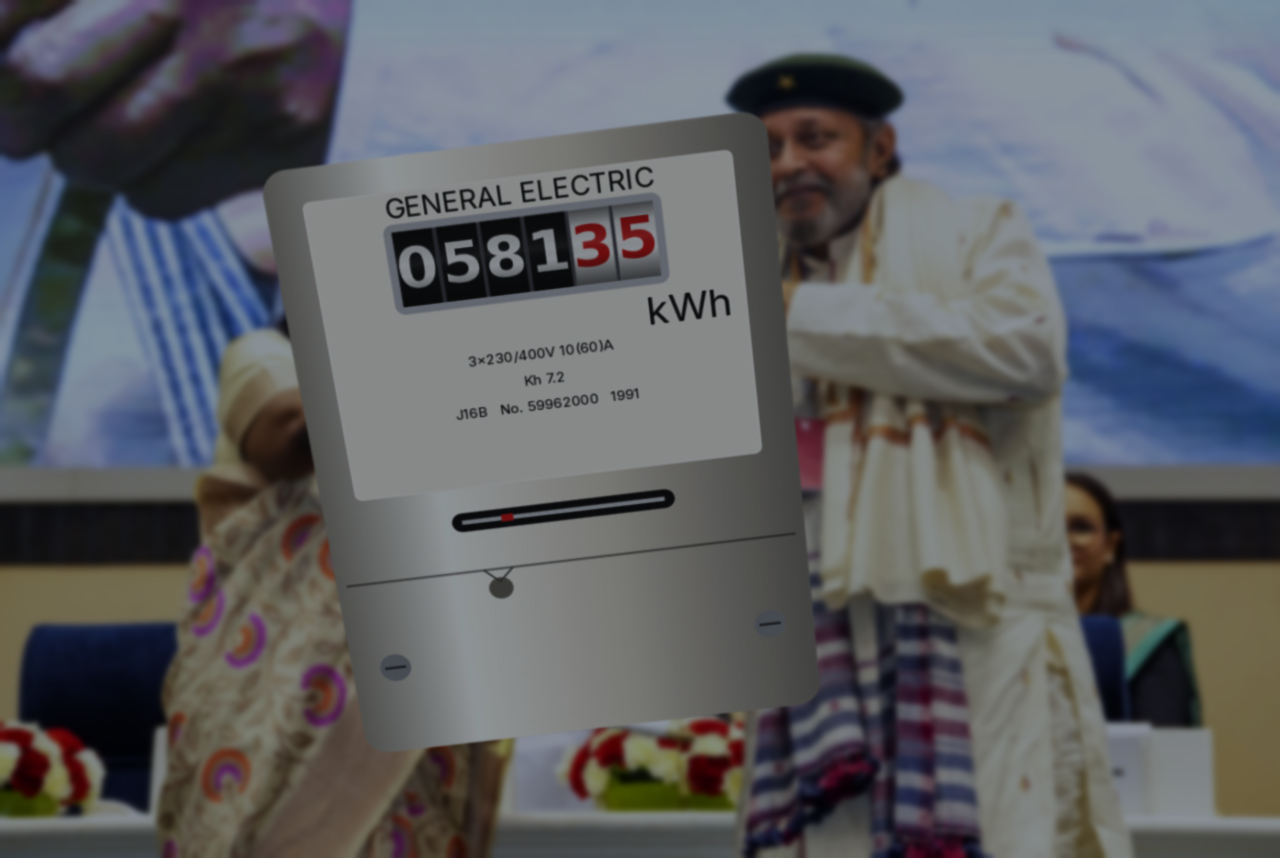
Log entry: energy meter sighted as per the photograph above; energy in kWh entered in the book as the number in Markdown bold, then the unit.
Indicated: **581.35** kWh
